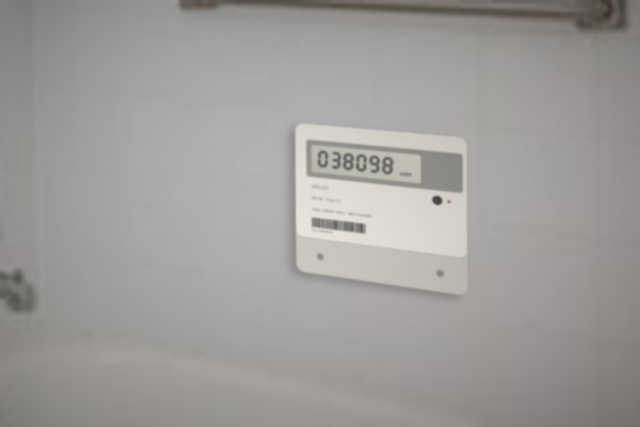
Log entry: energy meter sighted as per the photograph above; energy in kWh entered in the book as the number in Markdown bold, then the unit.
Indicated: **38098** kWh
